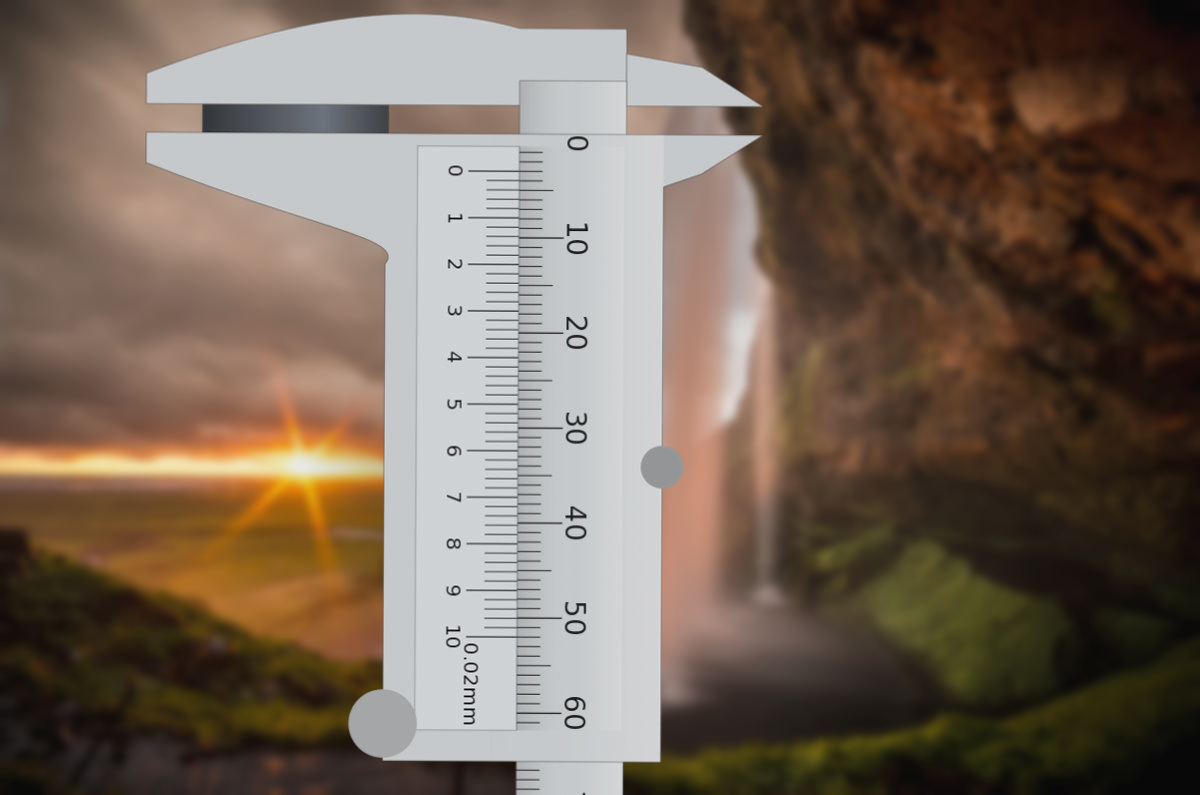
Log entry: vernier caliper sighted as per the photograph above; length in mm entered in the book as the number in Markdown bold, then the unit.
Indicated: **3.0** mm
